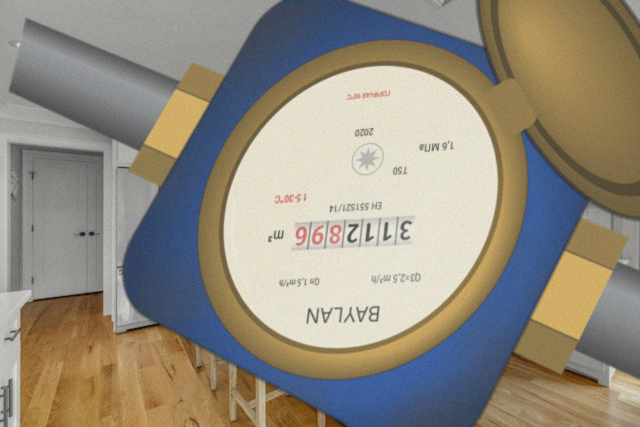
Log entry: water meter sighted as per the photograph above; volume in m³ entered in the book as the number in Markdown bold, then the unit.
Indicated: **3112.896** m³
